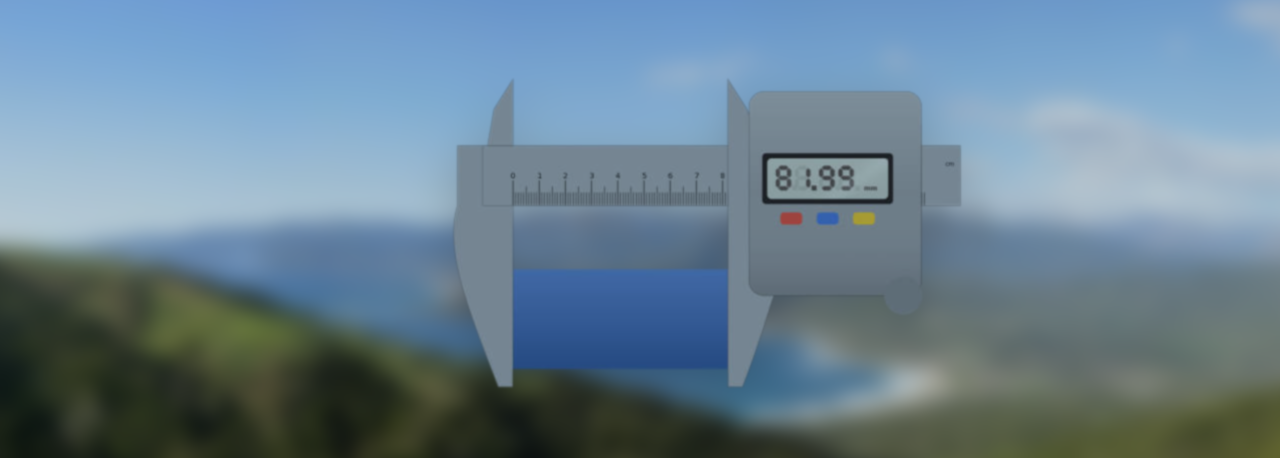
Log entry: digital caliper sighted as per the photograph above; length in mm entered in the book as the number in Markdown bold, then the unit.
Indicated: **81.99** mm
